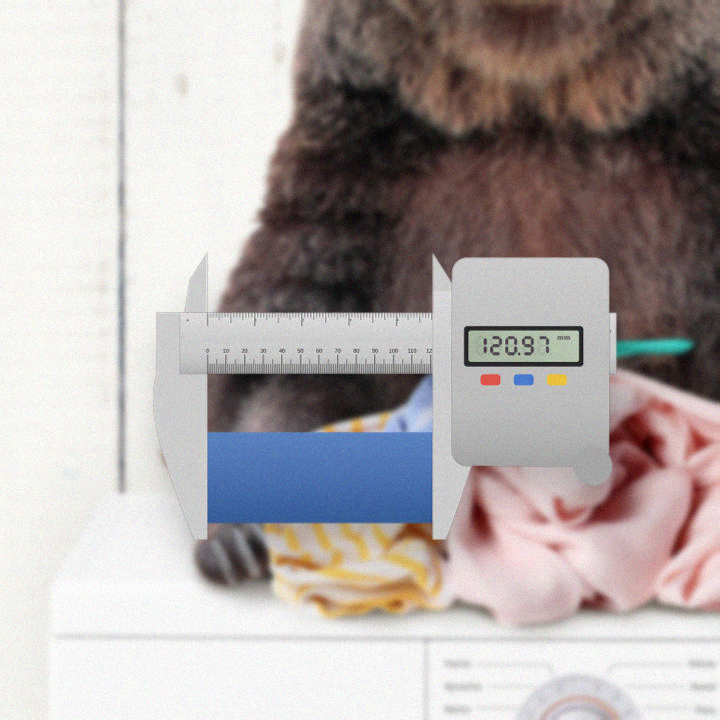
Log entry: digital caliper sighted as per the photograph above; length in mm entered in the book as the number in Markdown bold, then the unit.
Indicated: **120.97** mm
